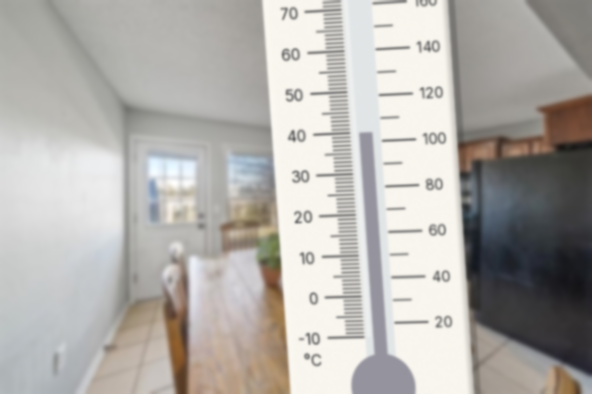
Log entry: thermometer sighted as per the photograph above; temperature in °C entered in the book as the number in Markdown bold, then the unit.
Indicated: **40** °C
